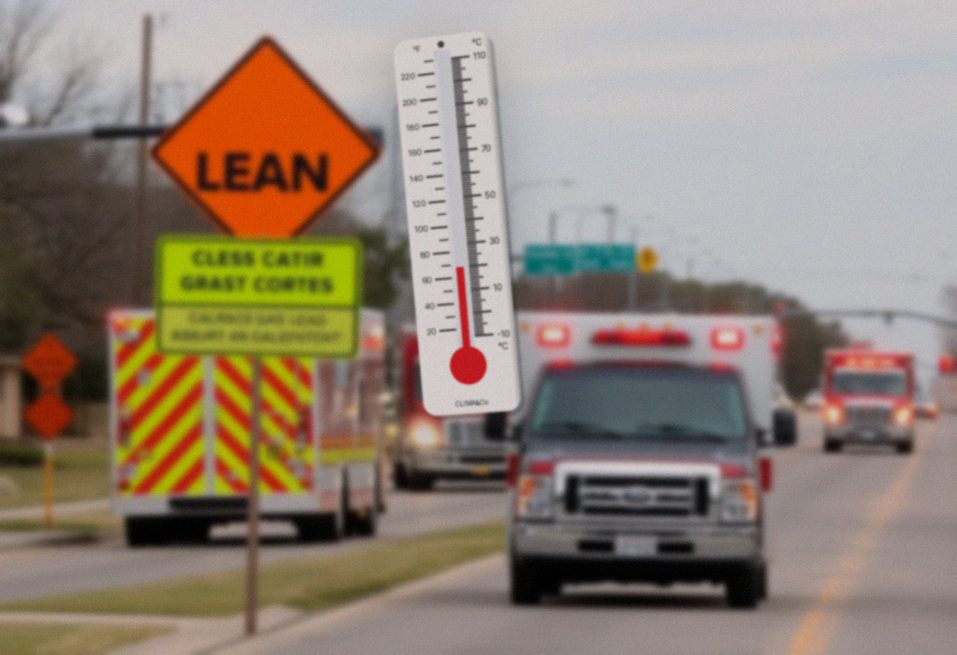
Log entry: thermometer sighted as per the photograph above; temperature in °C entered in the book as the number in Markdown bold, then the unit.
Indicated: **20** °C
